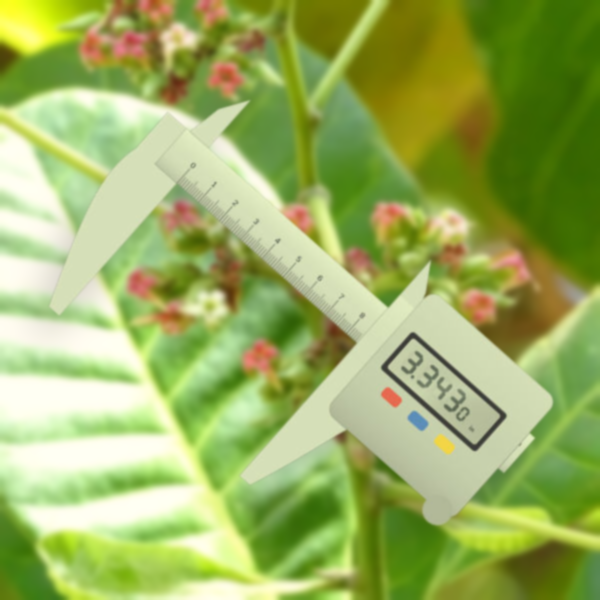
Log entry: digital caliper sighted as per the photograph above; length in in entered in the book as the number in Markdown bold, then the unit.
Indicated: **3.3430** in
